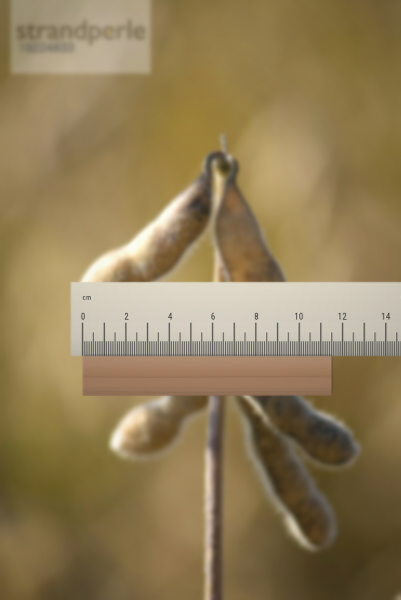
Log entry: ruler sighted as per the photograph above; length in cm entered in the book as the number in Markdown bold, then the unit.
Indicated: **11.5** cm
